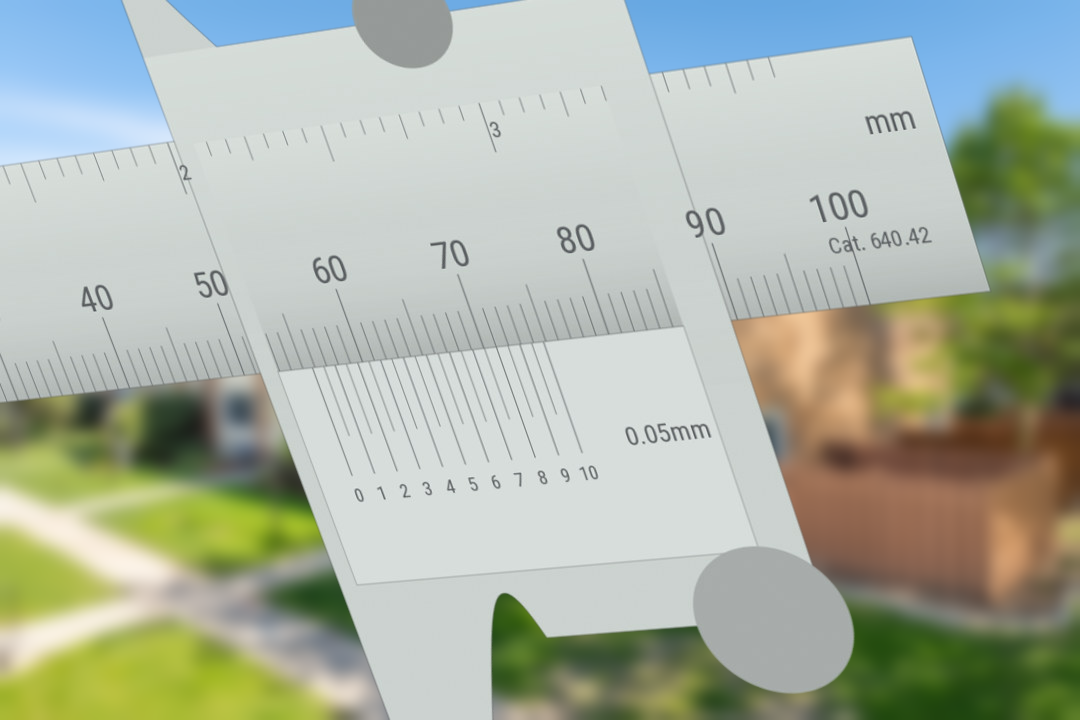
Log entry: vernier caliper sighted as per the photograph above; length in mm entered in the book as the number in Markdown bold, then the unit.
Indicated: **55.8** mm
